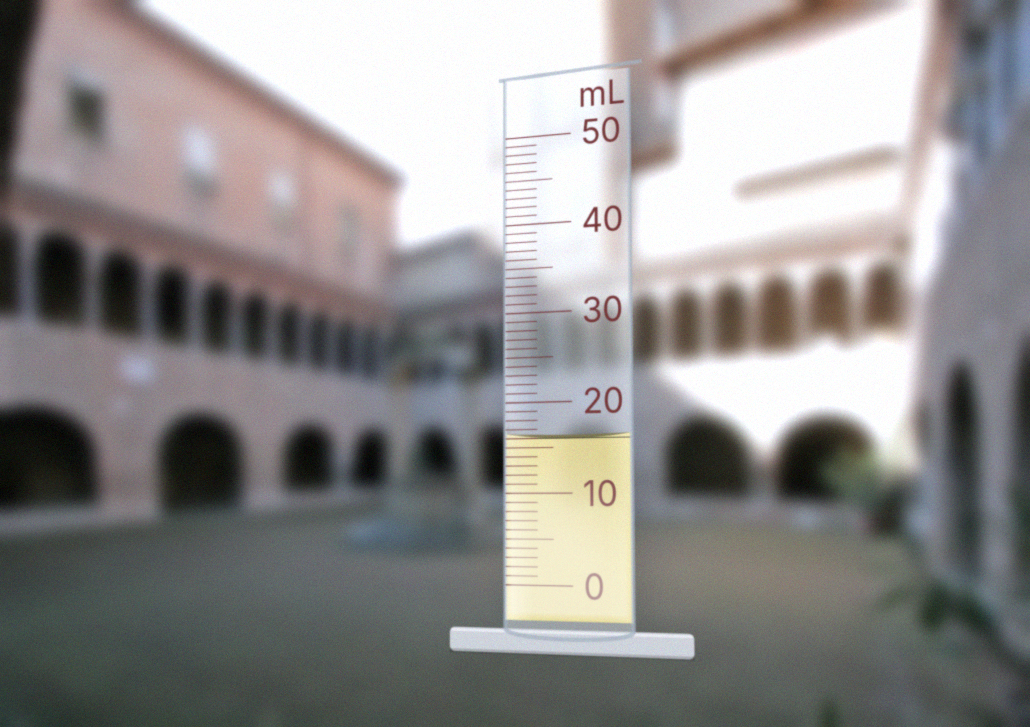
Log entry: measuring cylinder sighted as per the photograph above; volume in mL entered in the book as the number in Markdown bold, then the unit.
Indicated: **16** mL
